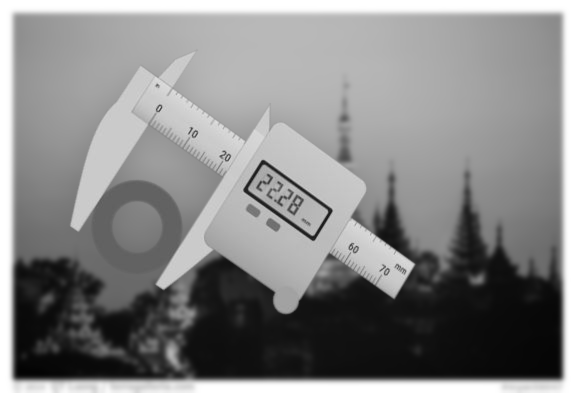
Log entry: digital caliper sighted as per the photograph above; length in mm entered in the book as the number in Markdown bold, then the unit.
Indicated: **22.28** mm
